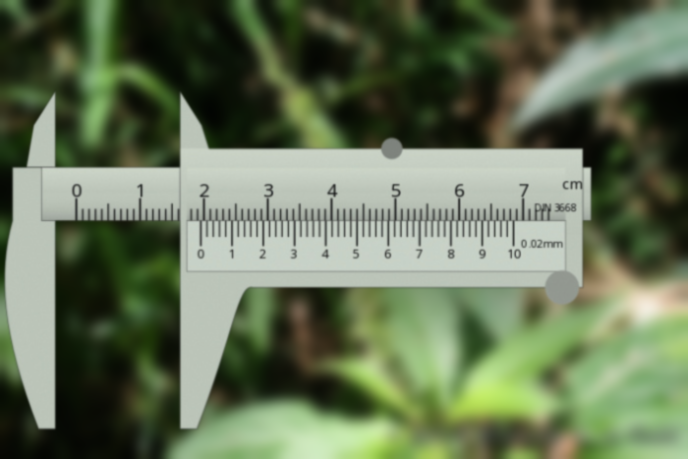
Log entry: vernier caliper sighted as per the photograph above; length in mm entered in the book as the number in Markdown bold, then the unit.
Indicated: **19.5** mm
